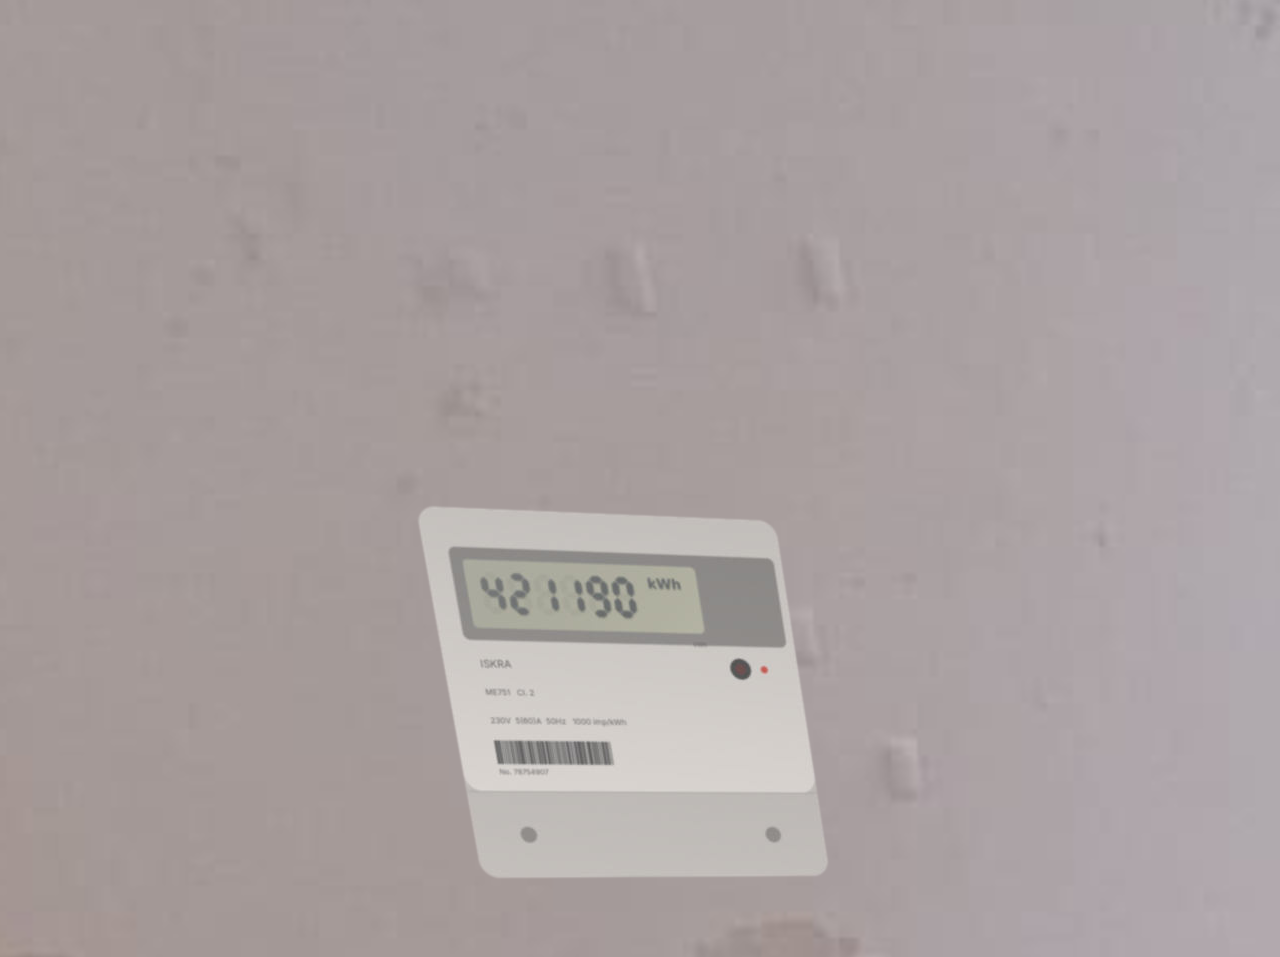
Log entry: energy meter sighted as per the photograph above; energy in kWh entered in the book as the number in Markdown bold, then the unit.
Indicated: **421190** kWh
